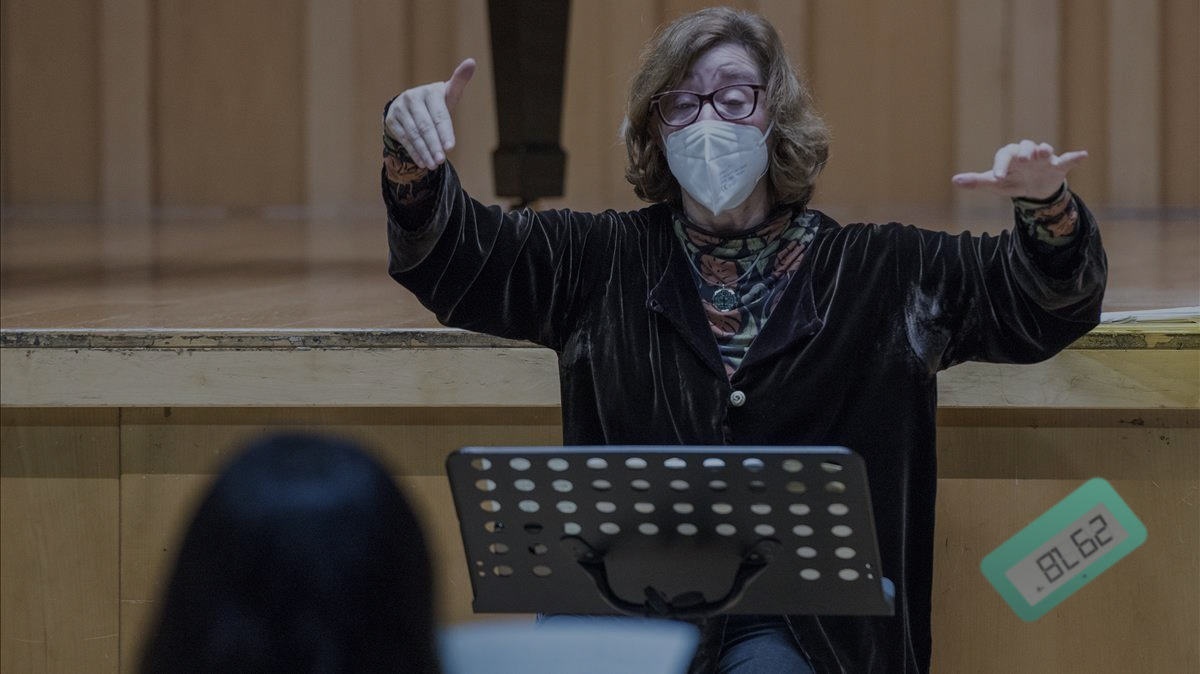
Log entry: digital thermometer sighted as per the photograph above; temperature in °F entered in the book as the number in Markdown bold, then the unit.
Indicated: **297.8** °F
